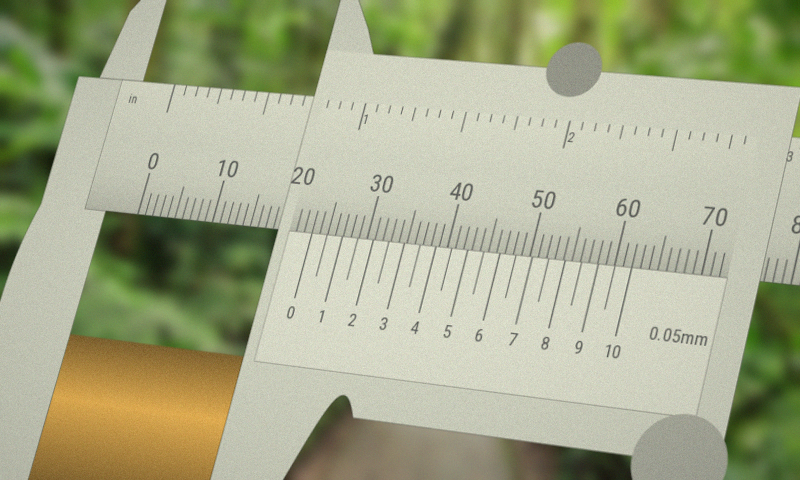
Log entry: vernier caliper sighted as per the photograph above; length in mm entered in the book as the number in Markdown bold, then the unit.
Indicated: **23.0** mm
